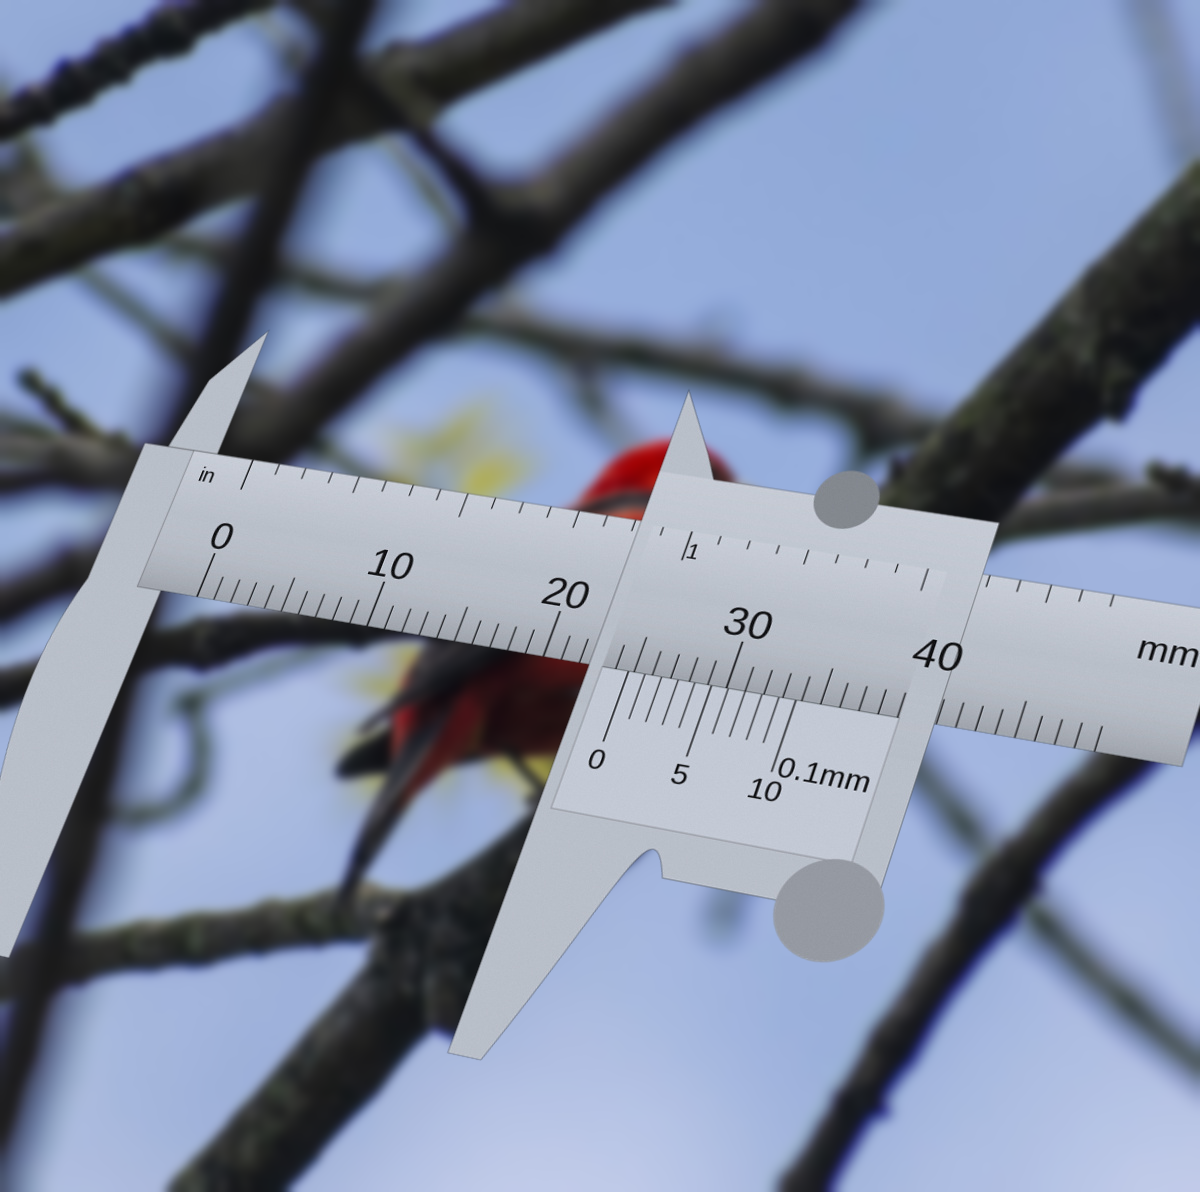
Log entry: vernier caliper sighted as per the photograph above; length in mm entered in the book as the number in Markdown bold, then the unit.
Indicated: **24.7** mm
